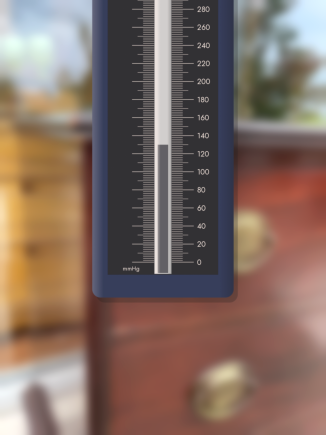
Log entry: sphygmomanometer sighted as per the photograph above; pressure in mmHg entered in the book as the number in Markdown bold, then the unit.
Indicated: **130** mmHg
